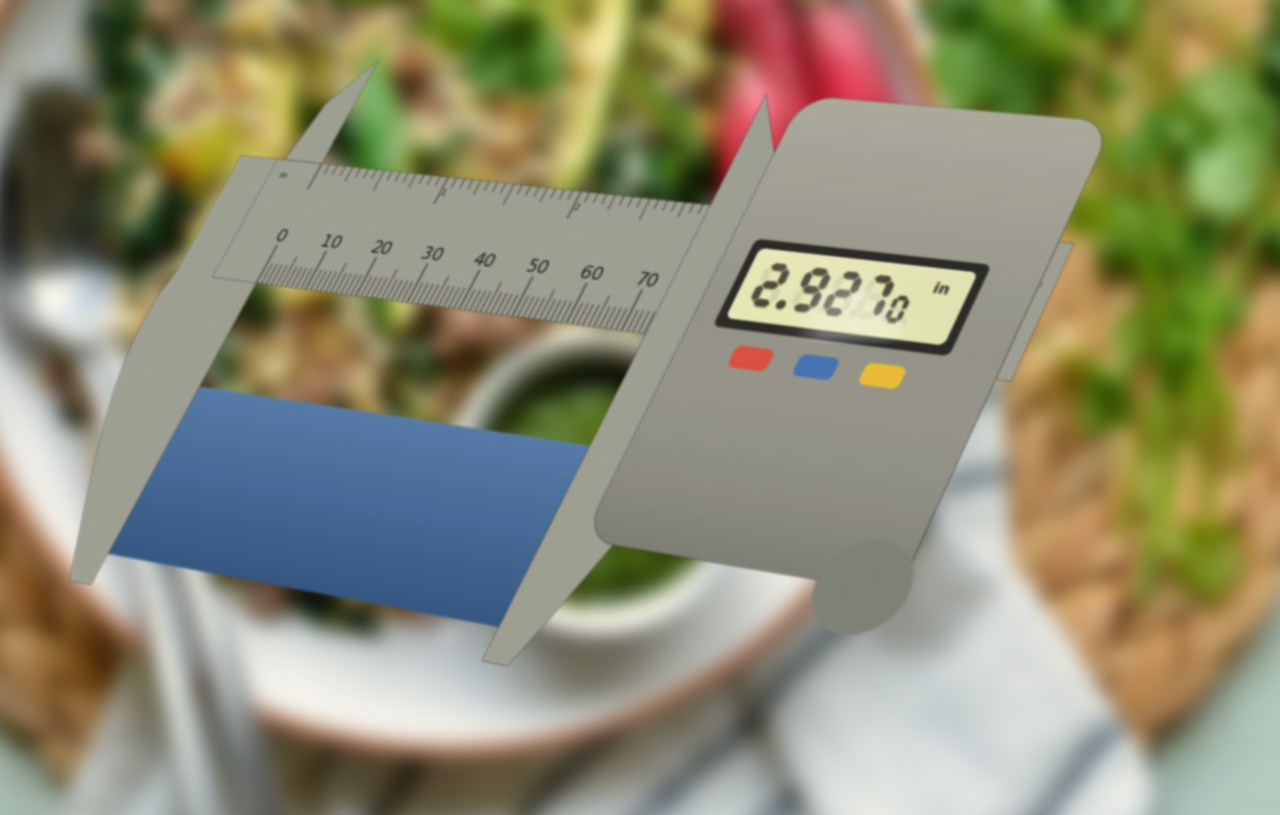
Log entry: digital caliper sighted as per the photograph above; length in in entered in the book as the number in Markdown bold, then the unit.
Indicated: **2.9270** in
